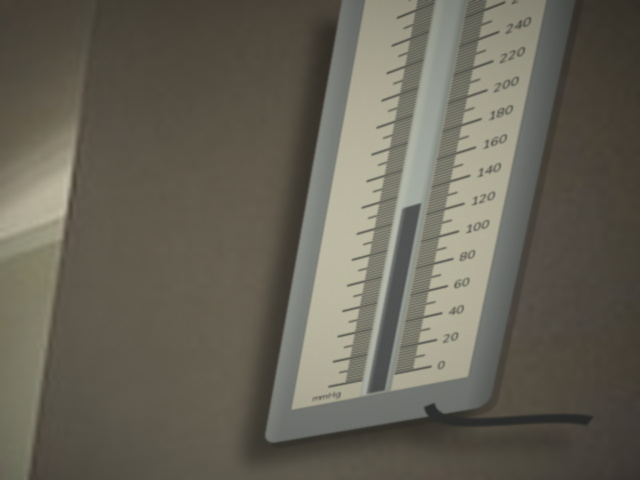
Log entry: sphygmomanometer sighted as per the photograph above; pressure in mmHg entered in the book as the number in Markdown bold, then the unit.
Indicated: **130** mmHg
